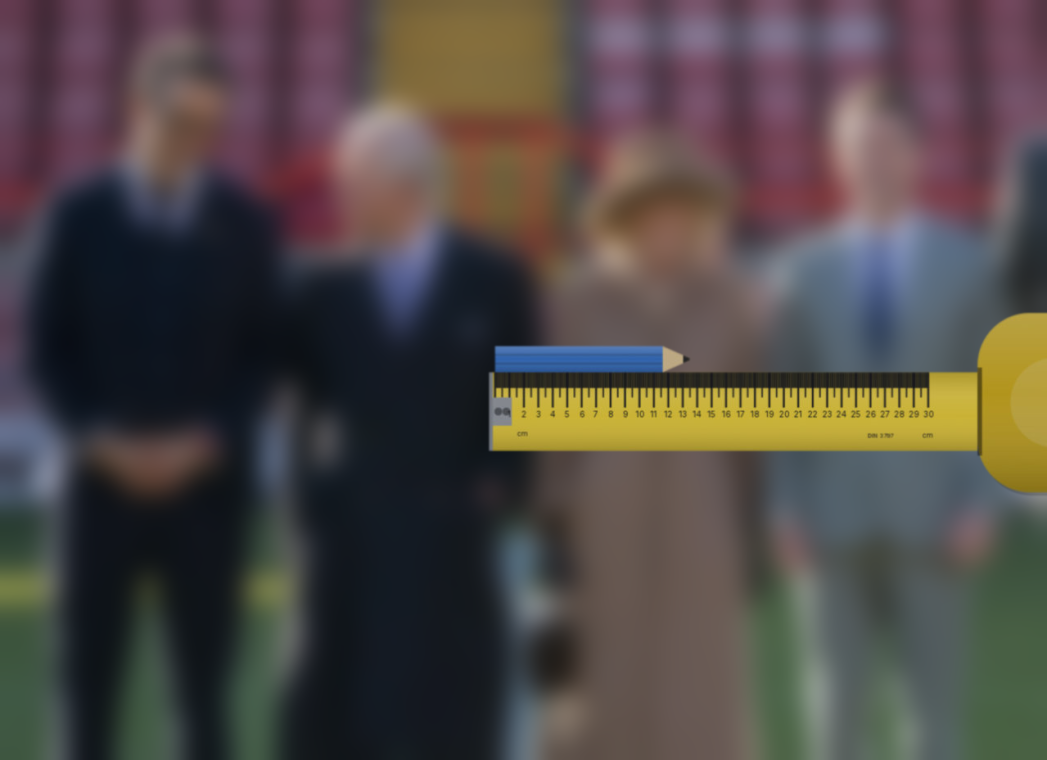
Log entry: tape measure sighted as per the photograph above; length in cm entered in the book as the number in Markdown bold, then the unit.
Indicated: **13.5** cm
